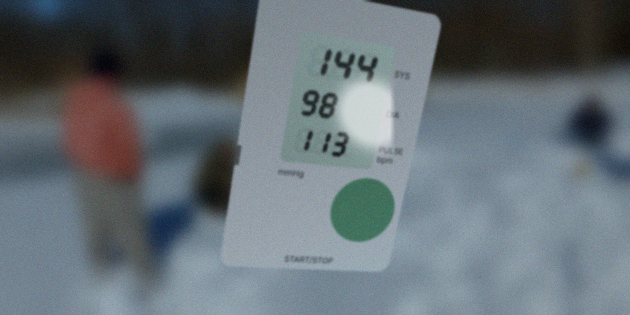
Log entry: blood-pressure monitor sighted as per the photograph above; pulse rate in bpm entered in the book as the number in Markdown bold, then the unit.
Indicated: **113** bpm
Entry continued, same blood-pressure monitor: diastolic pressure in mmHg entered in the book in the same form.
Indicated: **98** mmHg
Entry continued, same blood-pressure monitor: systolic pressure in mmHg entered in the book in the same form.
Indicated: **144** mmHg
